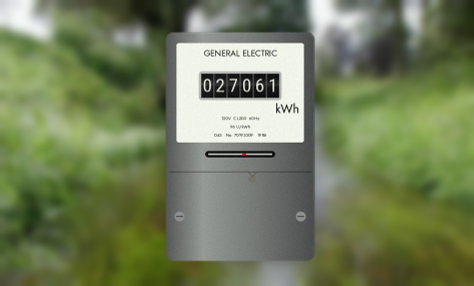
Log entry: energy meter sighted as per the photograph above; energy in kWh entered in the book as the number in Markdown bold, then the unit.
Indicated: **27061** kWh
